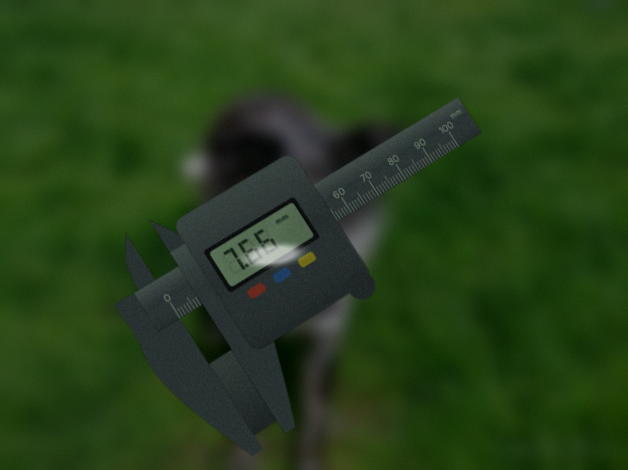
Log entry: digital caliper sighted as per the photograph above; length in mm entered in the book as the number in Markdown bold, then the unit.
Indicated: **7.66** mm
